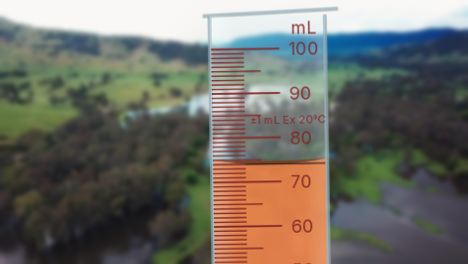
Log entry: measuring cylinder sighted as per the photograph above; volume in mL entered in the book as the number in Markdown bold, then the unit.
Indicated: **74** mL
